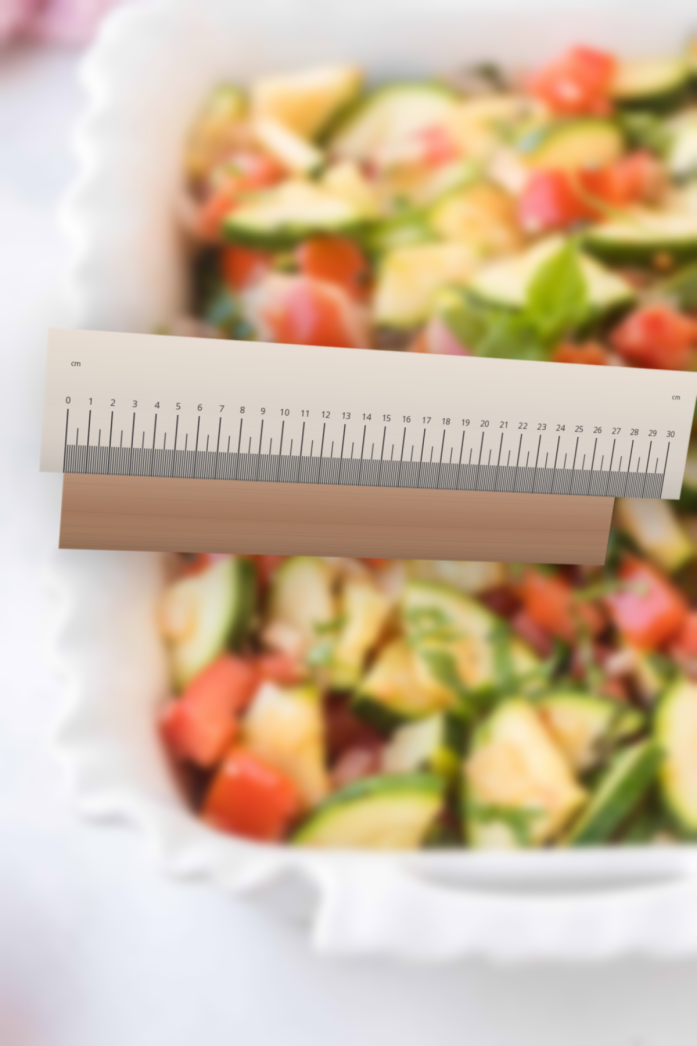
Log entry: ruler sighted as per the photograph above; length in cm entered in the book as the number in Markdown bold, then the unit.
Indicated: **27.5** cm
